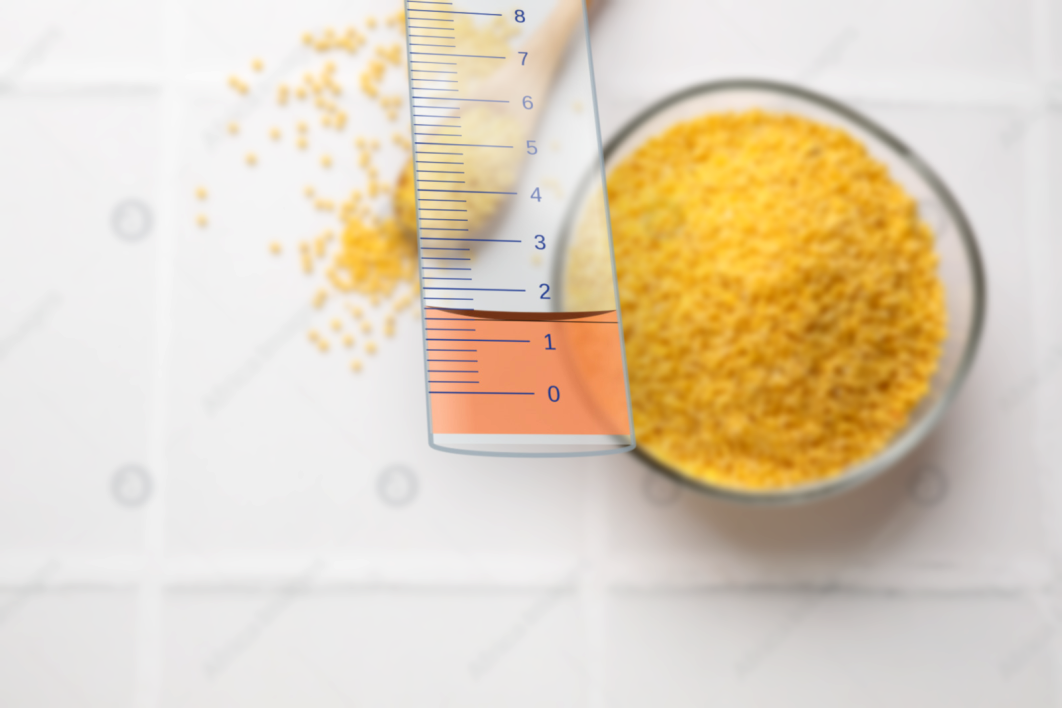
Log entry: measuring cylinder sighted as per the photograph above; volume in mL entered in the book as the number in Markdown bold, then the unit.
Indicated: **1.4** mL
